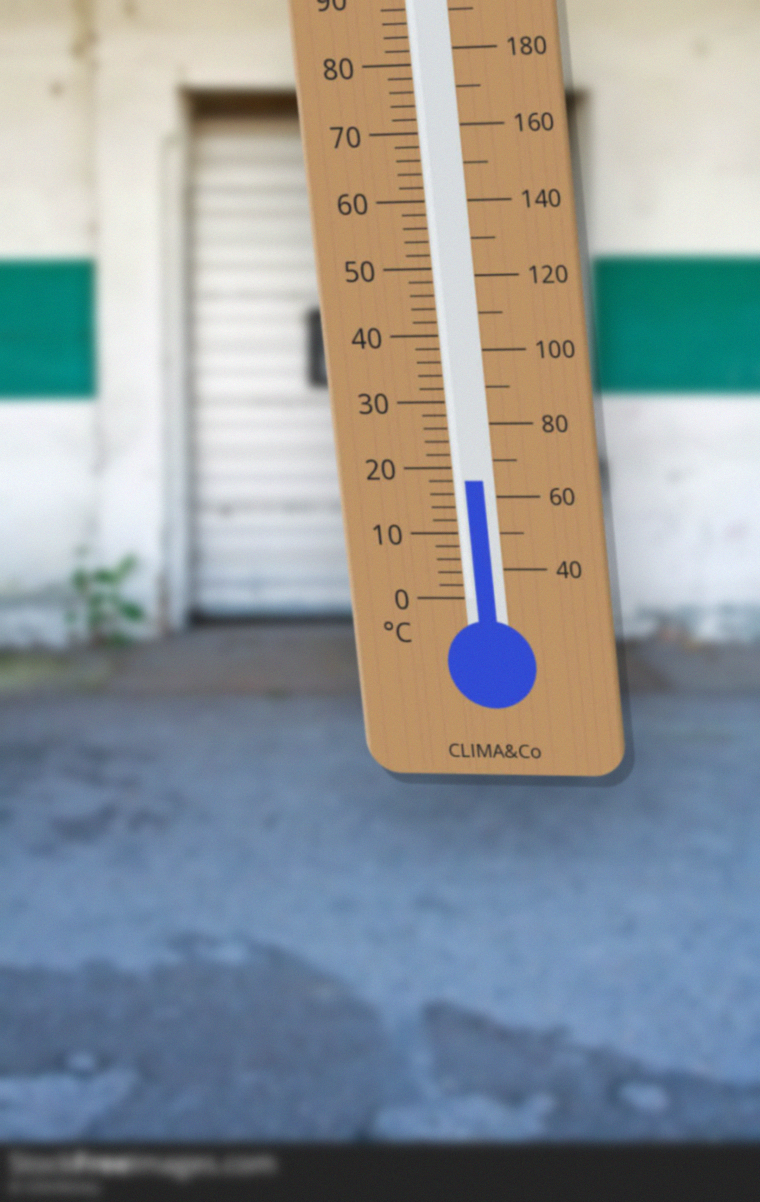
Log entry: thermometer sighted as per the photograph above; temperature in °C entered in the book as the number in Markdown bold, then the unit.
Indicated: **18** °C
